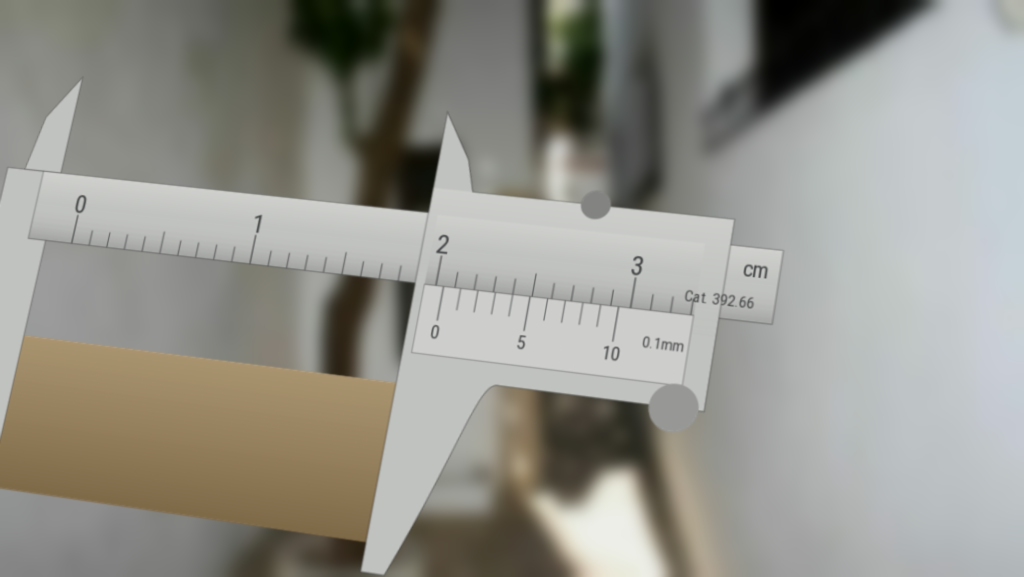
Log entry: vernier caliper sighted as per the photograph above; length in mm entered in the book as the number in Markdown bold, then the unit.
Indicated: **20.4** mm
